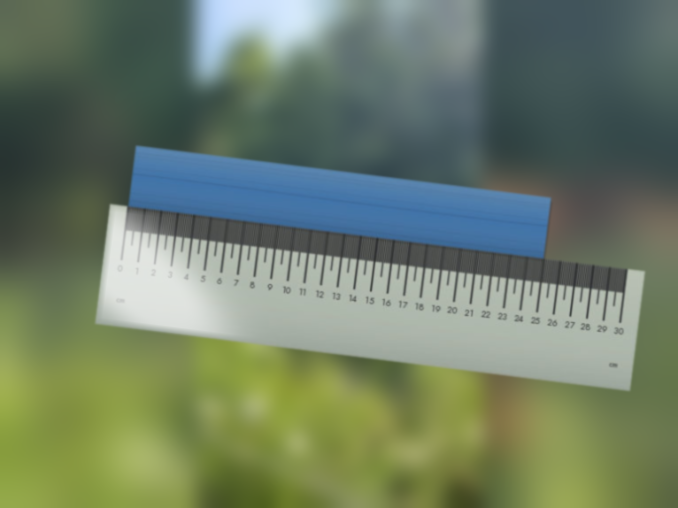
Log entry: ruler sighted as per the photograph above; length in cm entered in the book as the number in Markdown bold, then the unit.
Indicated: **25** cm
